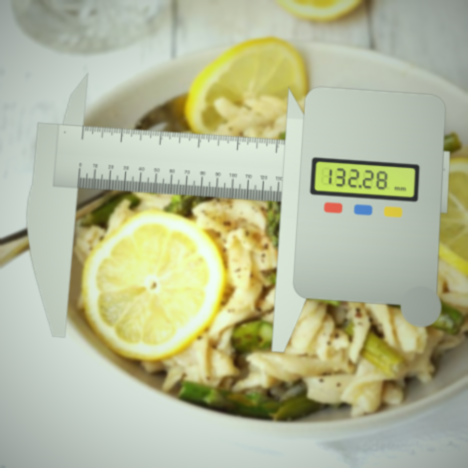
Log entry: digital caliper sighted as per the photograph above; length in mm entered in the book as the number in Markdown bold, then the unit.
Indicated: **132.28** mm
